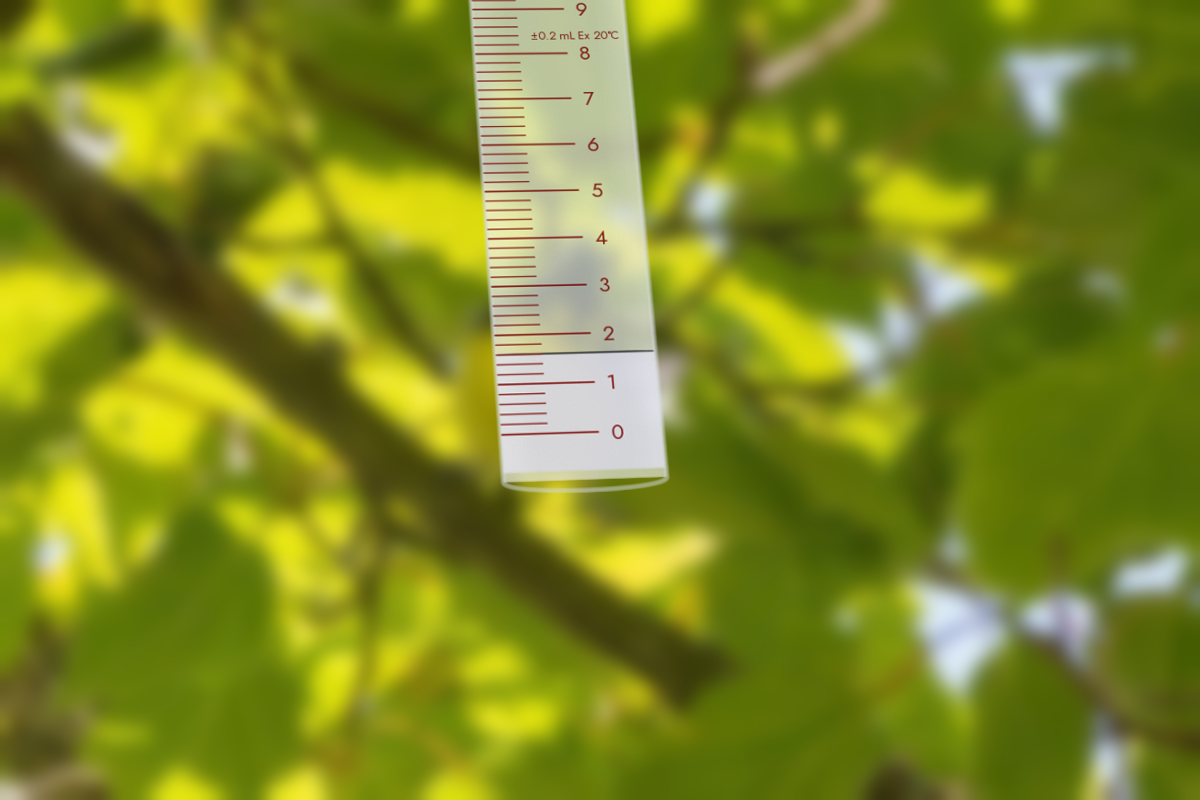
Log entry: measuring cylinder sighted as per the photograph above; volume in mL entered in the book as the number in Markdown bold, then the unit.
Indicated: **1.6** mL
